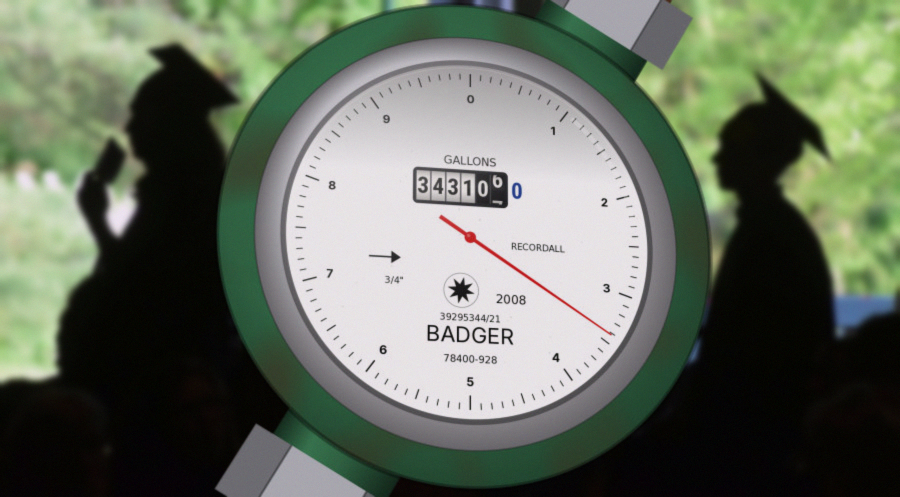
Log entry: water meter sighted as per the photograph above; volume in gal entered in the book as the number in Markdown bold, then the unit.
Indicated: **3431063.4** gal
